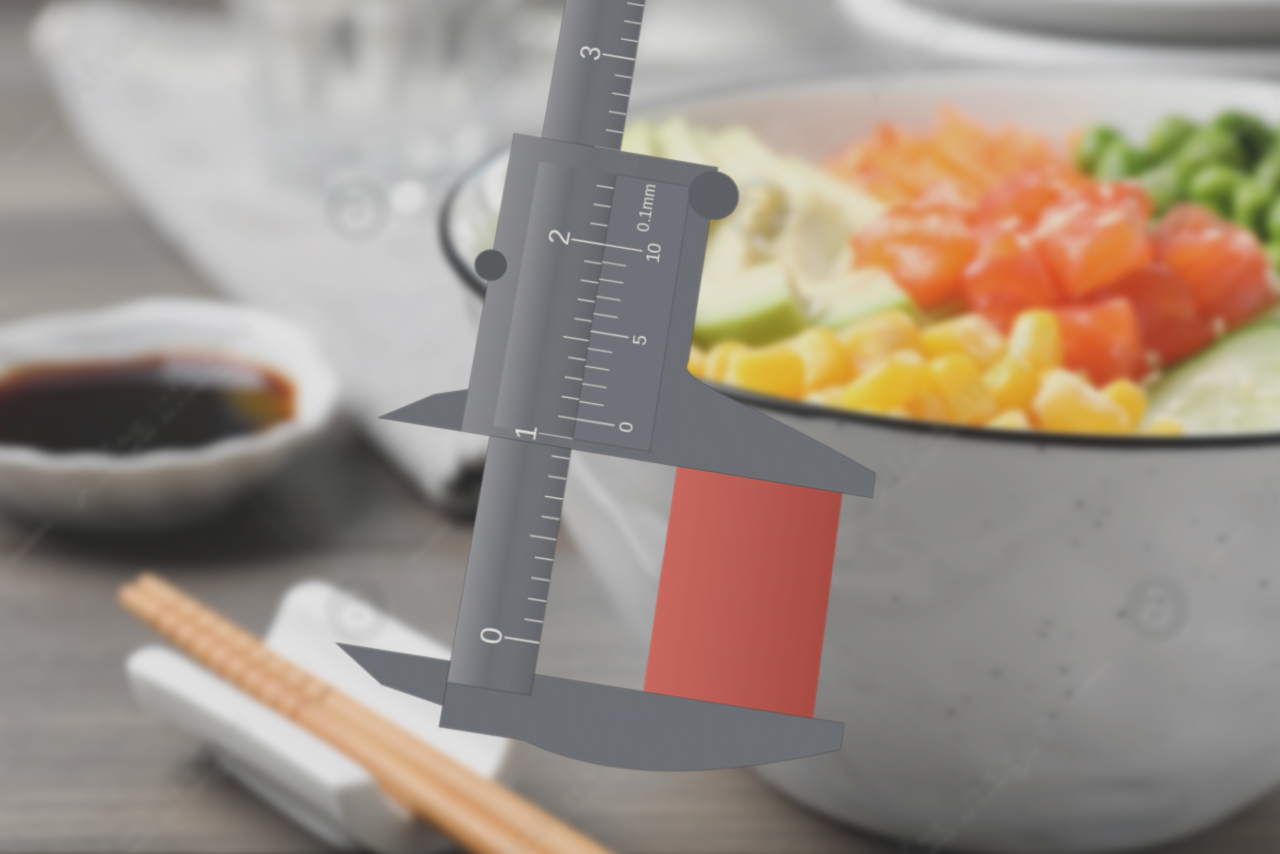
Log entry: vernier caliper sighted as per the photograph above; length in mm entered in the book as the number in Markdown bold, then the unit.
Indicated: **11.0** mm
